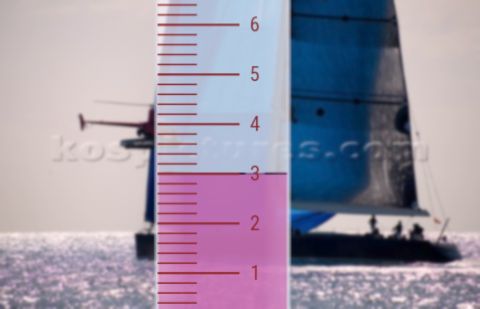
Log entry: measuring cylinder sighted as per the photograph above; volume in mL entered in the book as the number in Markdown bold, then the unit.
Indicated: **3** mL
